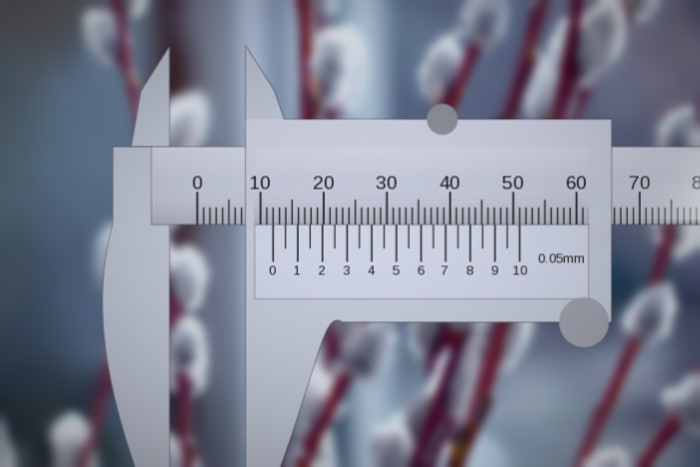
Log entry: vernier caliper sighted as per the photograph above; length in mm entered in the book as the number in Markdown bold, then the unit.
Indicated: **12.0** mm
